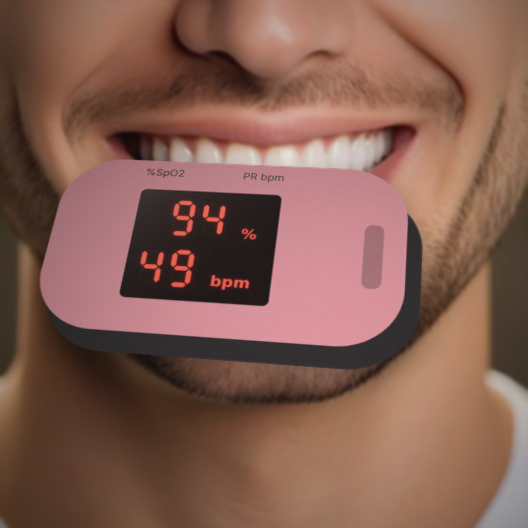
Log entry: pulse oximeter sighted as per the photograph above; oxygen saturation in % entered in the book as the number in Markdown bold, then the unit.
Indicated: **94** %
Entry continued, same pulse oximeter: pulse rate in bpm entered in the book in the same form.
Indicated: **49** bpm
